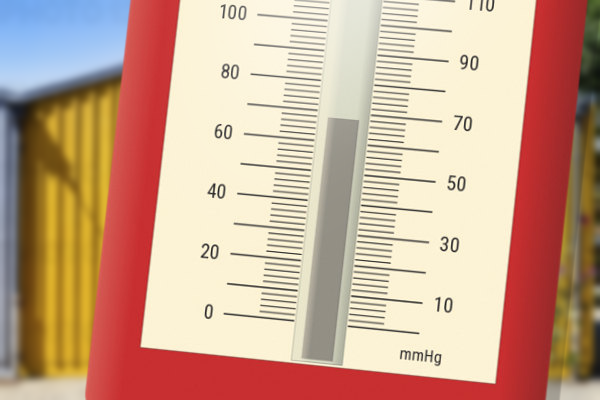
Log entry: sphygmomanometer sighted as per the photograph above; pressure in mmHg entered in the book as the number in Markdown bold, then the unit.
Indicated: **68** mmHg
